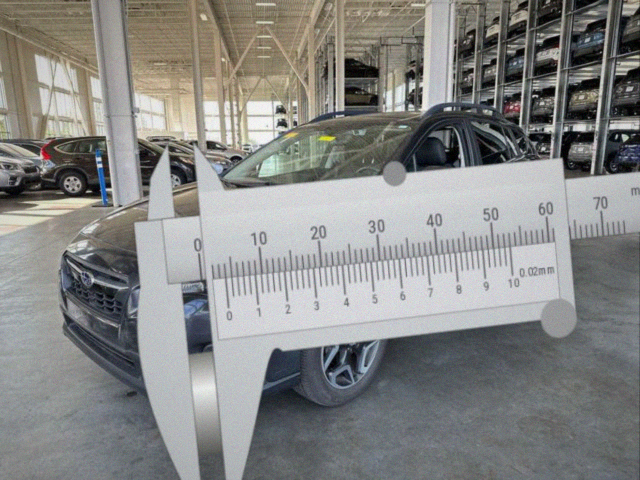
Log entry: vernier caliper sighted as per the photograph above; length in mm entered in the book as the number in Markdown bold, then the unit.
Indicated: **4.0** mm
